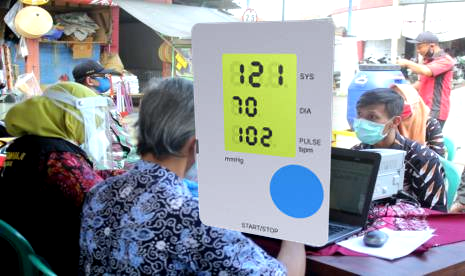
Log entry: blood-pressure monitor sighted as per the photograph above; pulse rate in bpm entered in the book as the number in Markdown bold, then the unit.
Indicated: **102** bpm
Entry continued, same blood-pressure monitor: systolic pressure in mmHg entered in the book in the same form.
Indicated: **121** mmHg
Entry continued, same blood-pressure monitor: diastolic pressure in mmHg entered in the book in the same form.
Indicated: **70** mmHg
